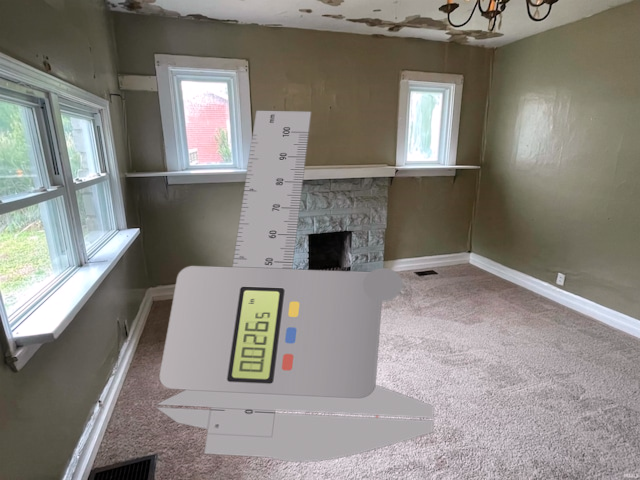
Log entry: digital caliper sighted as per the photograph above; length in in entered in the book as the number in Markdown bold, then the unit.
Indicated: **0.0265** in
